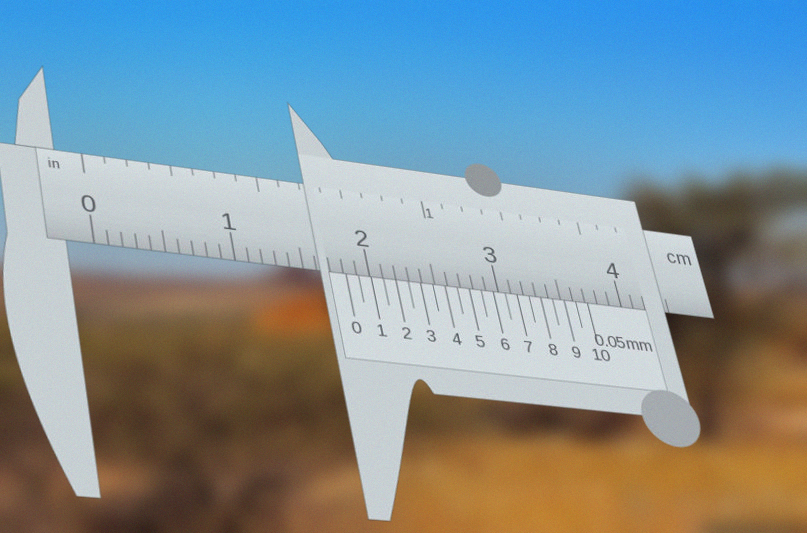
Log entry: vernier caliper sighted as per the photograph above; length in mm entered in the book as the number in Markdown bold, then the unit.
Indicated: **18.2** mm
